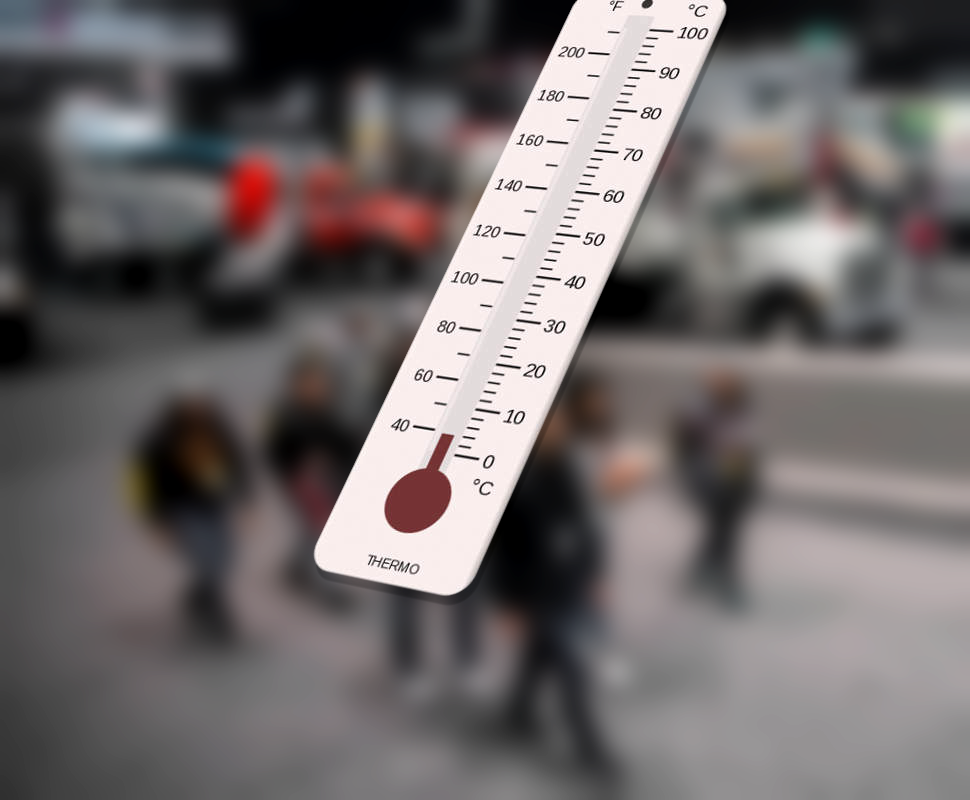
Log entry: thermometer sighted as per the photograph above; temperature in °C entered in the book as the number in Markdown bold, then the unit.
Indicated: **4** °C
